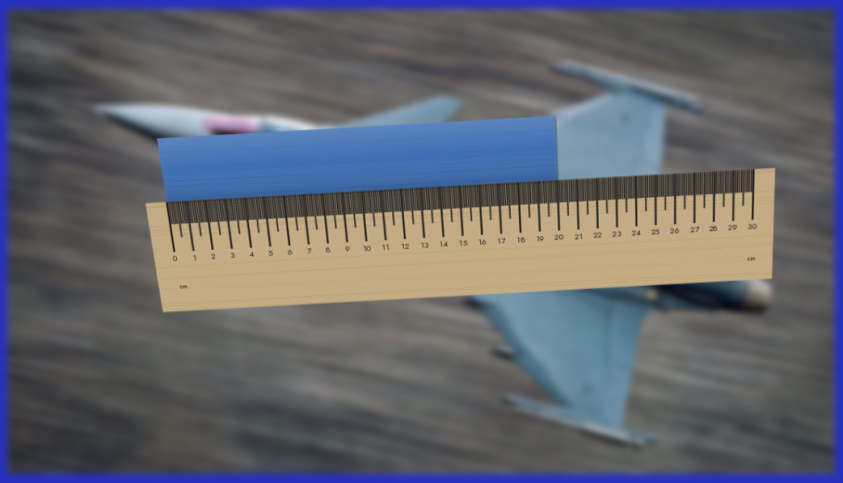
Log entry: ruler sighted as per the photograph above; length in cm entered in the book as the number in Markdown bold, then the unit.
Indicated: **20** cm
